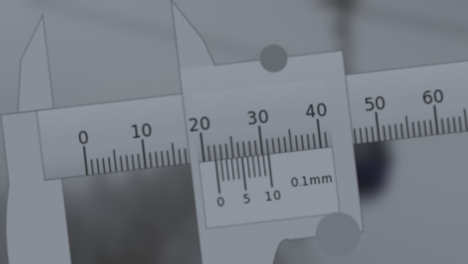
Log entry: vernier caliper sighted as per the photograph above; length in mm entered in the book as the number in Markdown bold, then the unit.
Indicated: **22.0** mm
